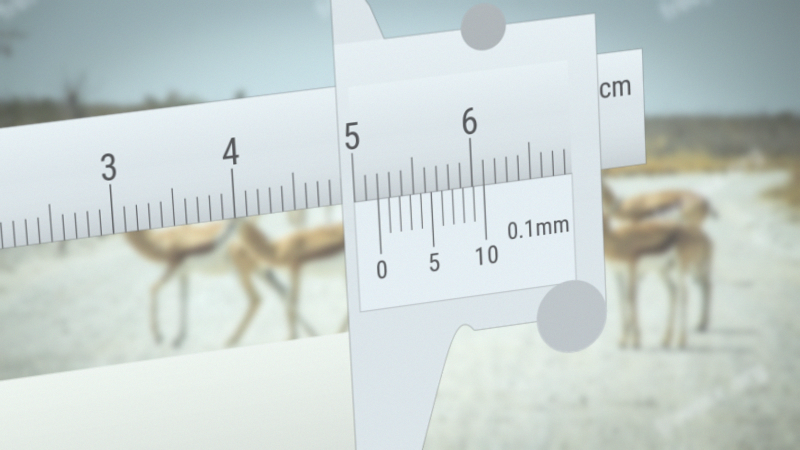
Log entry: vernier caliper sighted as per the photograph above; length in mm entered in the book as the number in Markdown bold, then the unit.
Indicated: **52.0** mm
